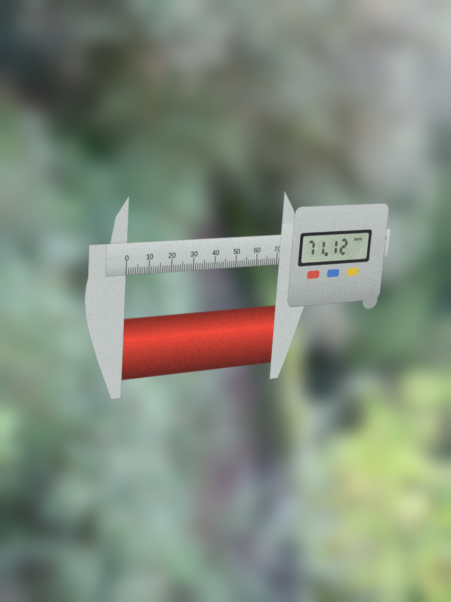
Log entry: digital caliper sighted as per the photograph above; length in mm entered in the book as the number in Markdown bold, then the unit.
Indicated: **71.12** mm
